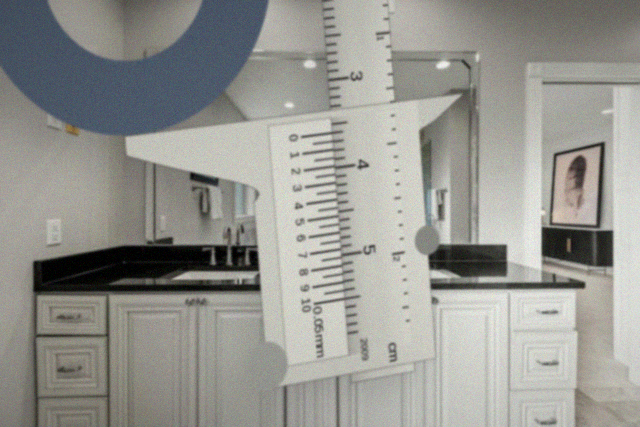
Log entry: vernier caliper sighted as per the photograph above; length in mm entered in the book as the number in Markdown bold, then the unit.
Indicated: **36.0** mm
